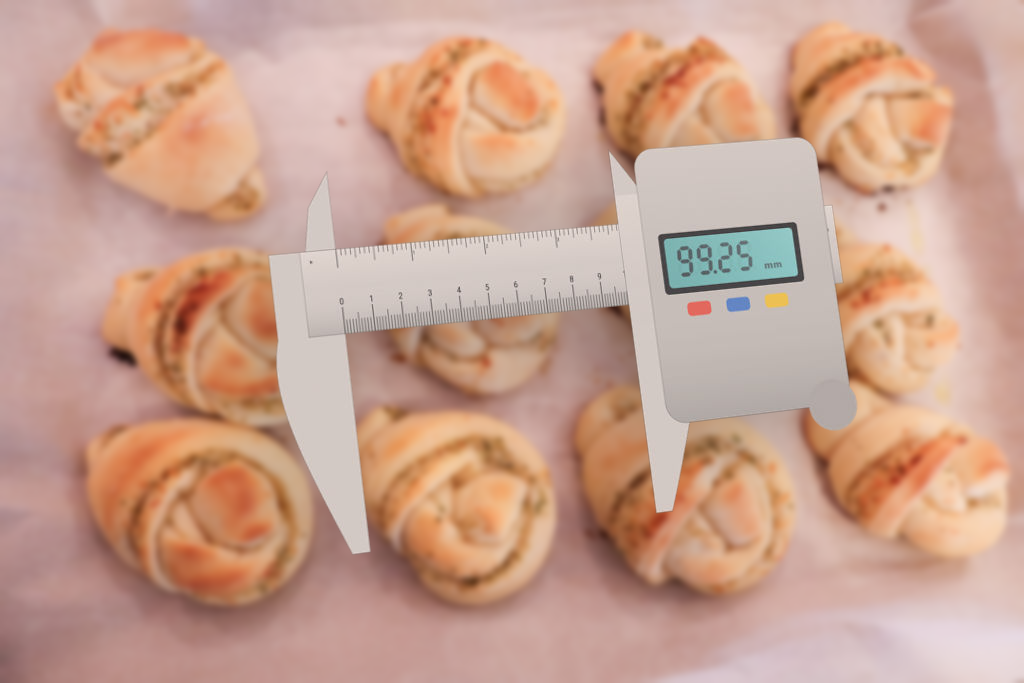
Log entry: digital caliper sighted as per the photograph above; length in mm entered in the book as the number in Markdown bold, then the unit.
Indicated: **99.25** mm
